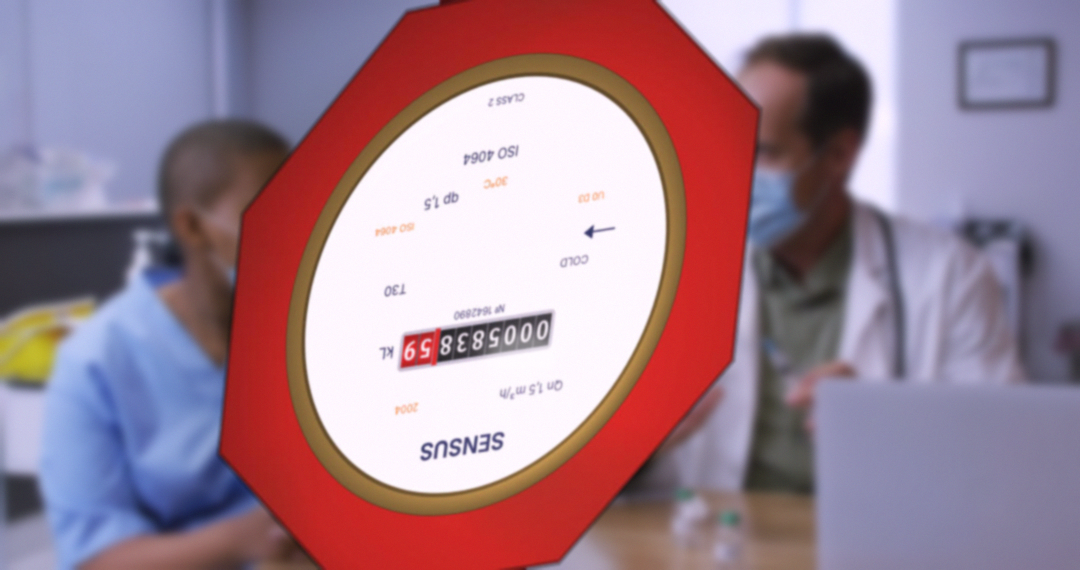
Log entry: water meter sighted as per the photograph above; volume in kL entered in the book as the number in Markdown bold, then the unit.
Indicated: **5838.59** kL
